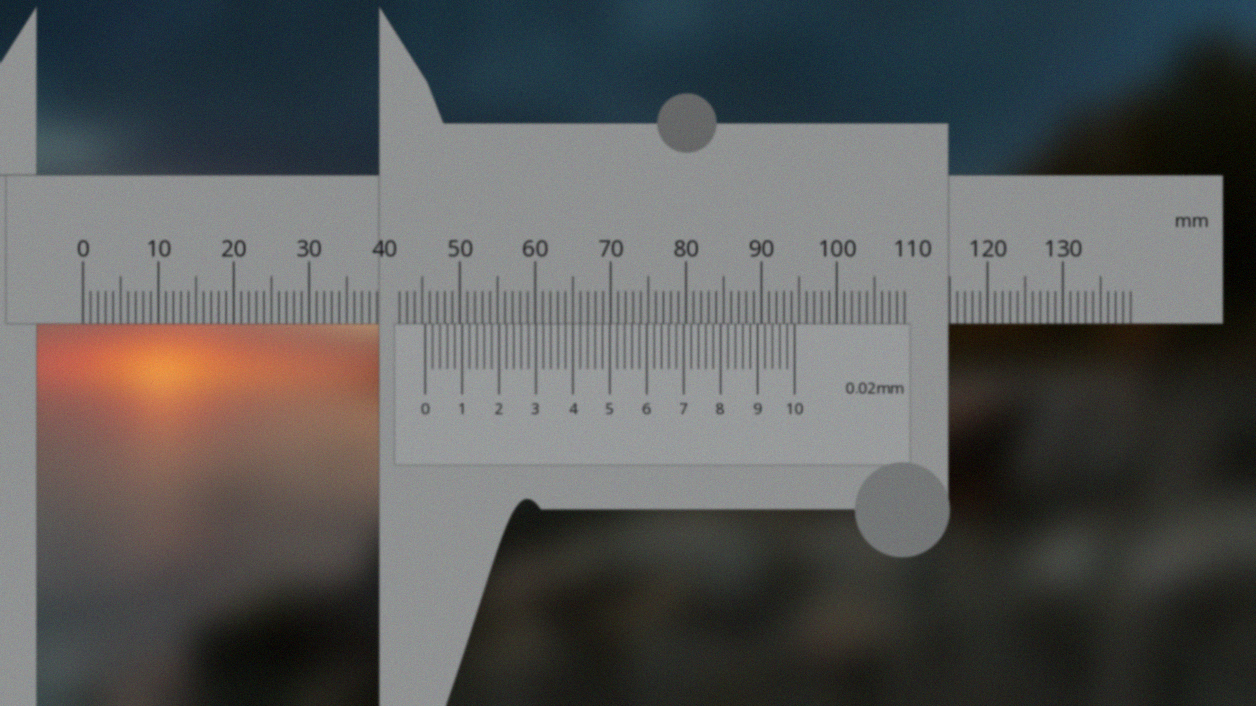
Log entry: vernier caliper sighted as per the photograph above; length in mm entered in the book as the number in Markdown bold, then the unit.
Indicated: **45.4** mm
